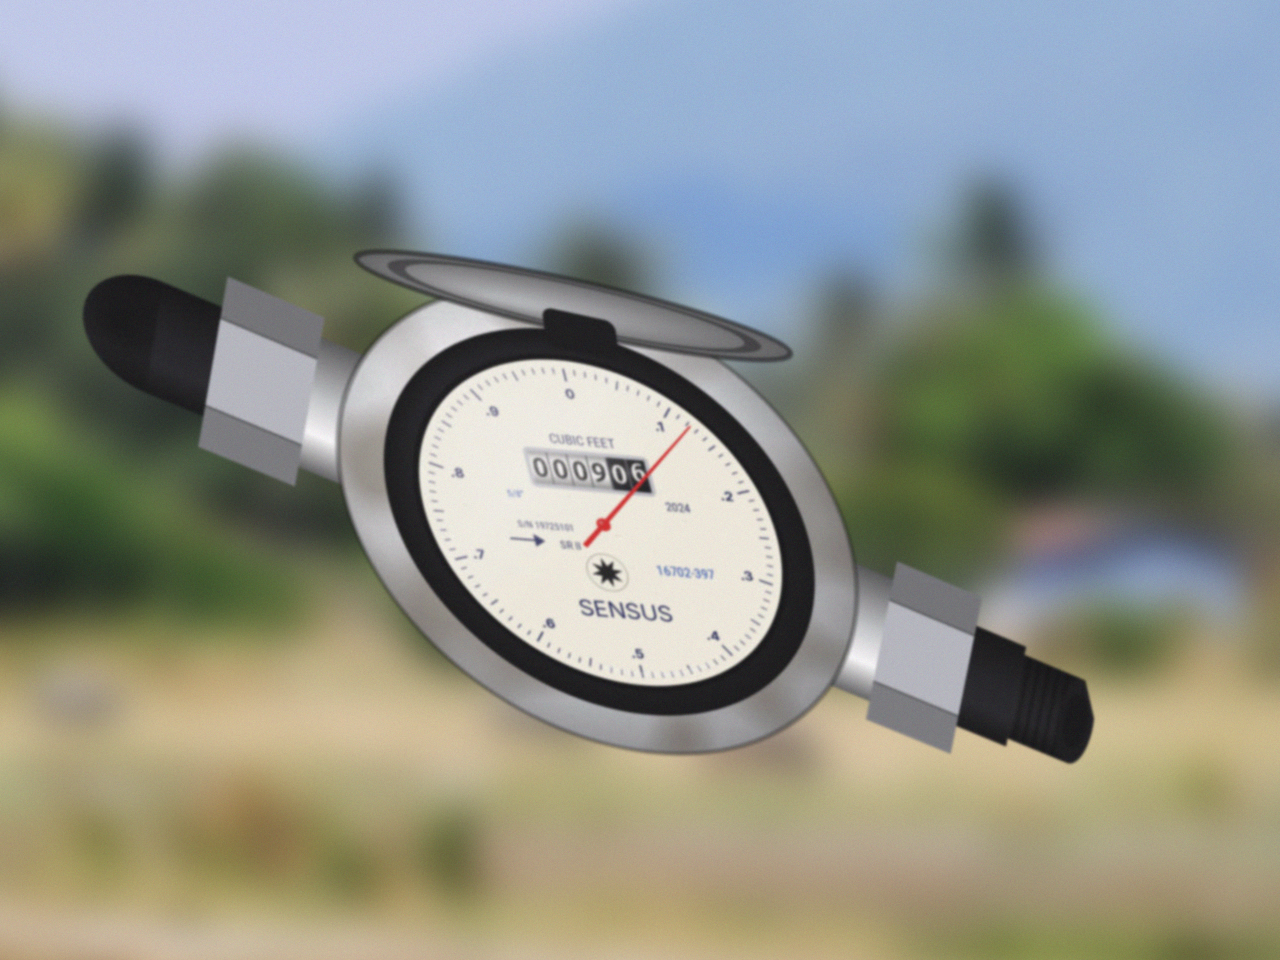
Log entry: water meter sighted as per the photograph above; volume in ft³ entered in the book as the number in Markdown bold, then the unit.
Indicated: **906.12** ft³
